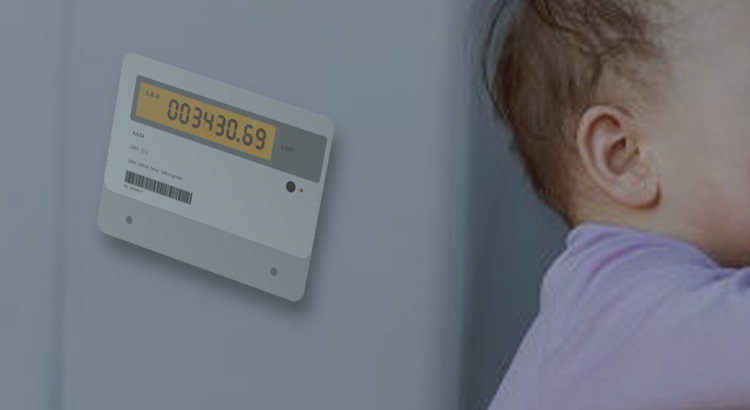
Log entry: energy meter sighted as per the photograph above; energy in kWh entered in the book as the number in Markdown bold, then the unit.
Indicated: **3430.69** kWh
